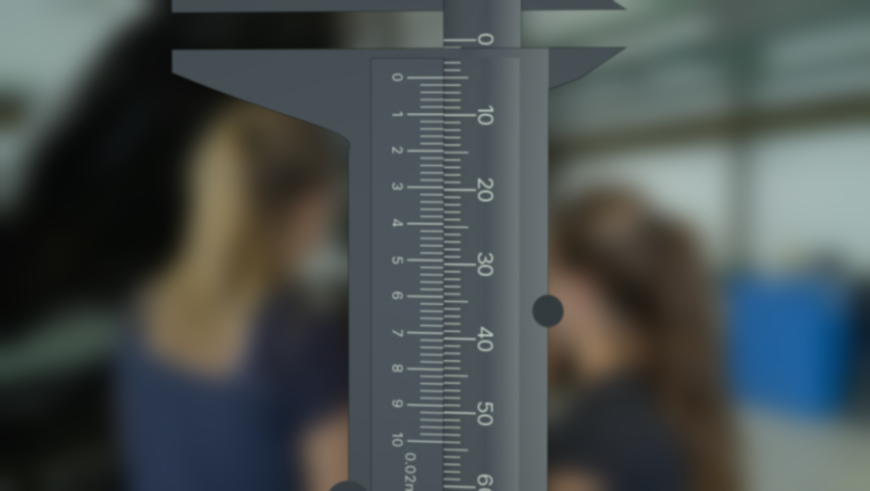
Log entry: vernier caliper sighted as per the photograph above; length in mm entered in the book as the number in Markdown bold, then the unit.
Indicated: **5.0** mm
